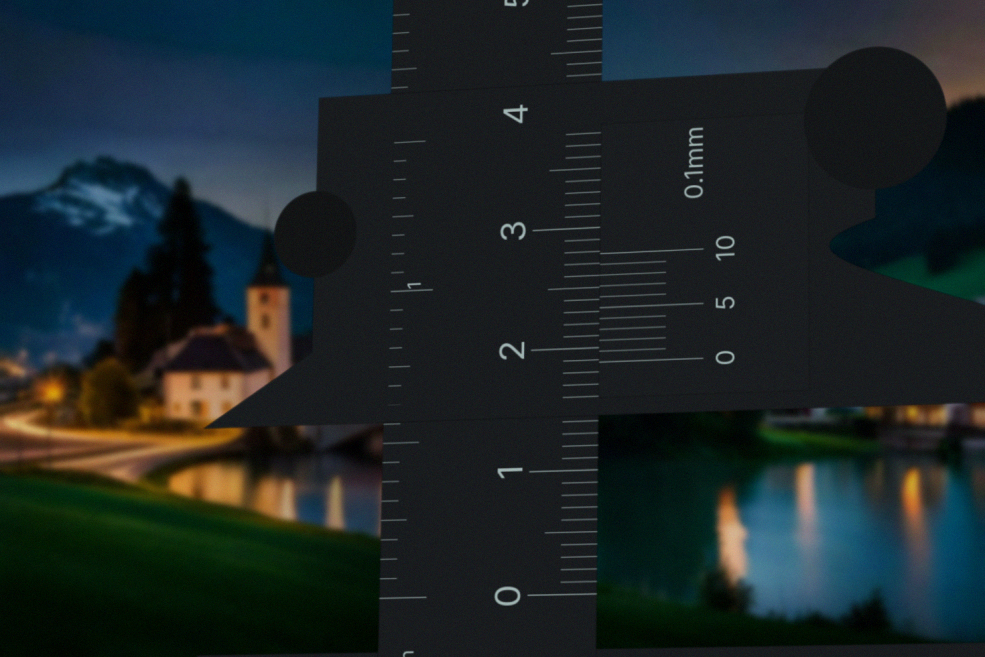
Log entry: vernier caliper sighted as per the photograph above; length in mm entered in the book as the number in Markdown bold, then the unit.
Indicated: **18.8** mm
